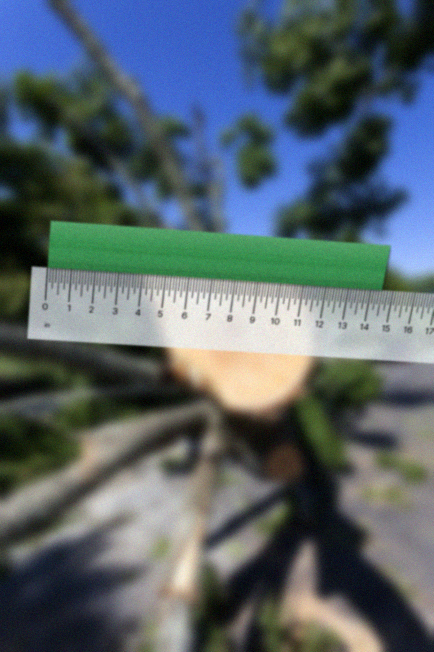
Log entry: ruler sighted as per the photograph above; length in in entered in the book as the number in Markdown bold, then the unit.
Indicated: **14.5** in
